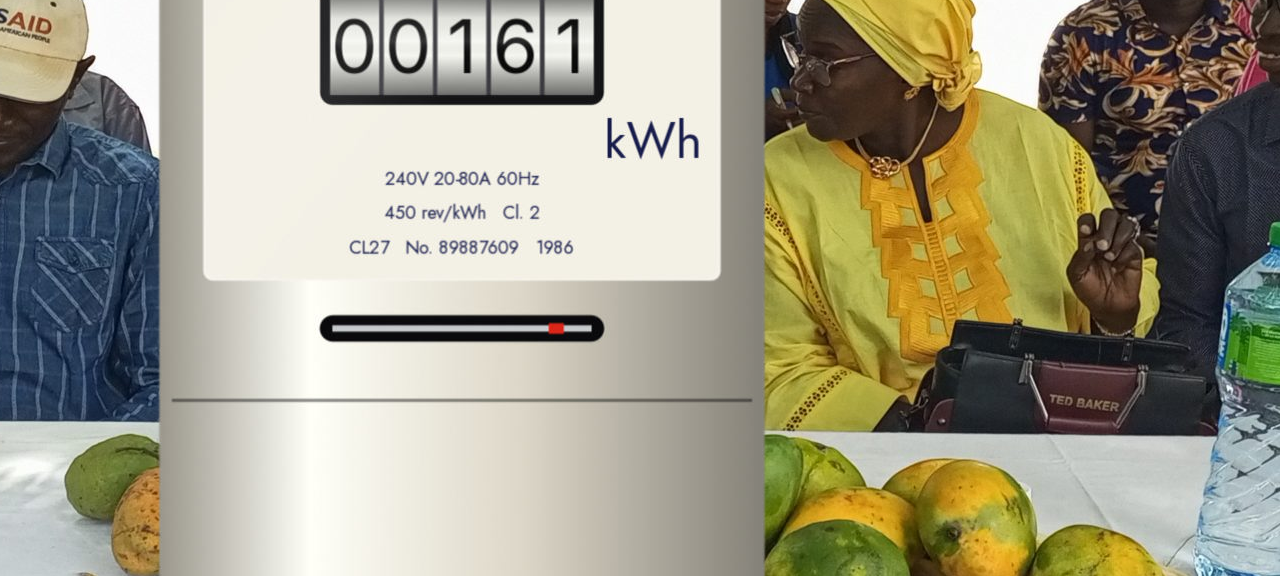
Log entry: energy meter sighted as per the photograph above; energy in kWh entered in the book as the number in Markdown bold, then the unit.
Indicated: **161** kWh
